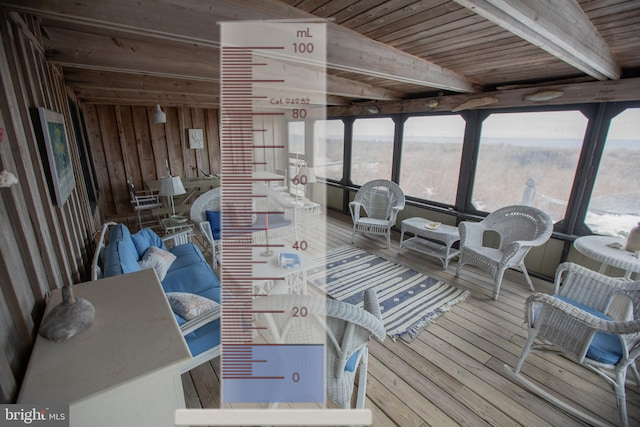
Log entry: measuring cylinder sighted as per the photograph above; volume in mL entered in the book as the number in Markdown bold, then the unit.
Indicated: **10** mL
